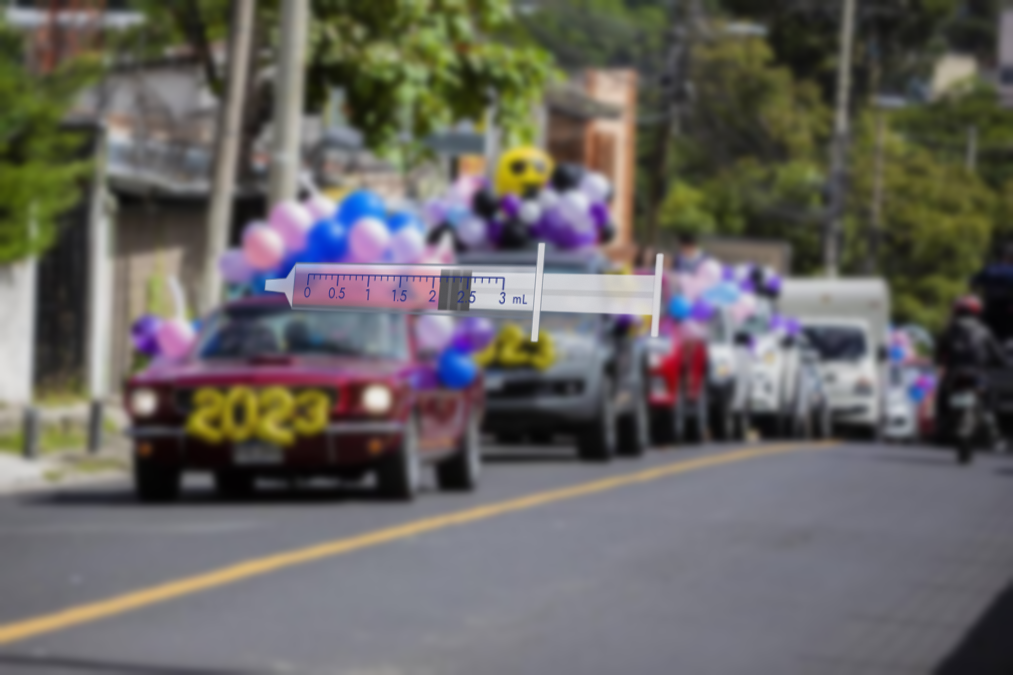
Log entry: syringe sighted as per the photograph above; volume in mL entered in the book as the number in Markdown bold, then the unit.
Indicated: **2.1** mL
